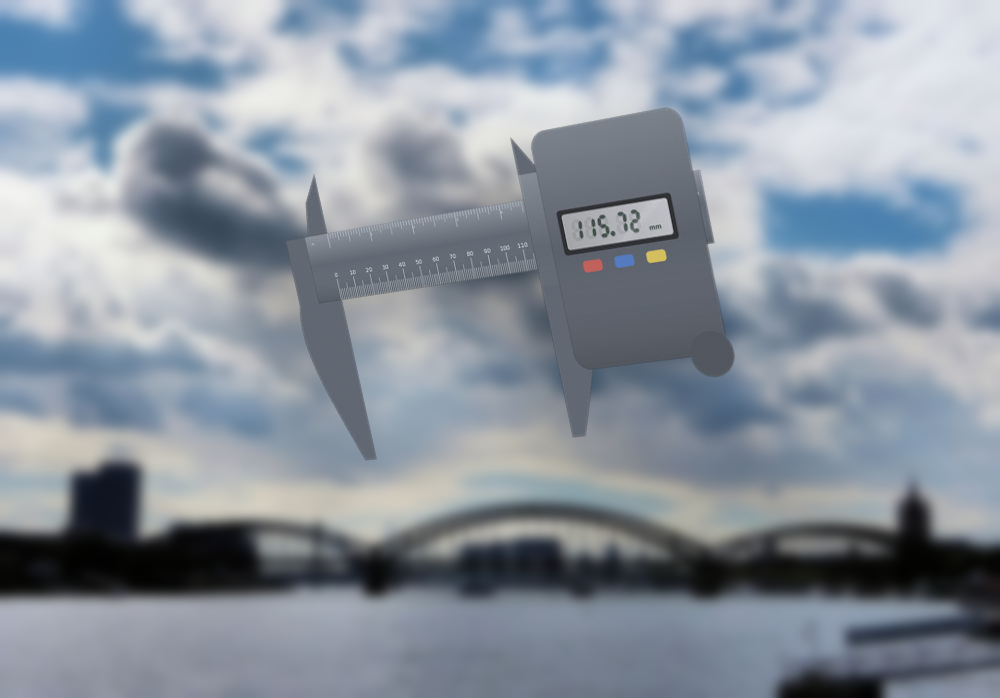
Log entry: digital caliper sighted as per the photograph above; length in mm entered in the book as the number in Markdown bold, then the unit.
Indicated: **115.72** mm
